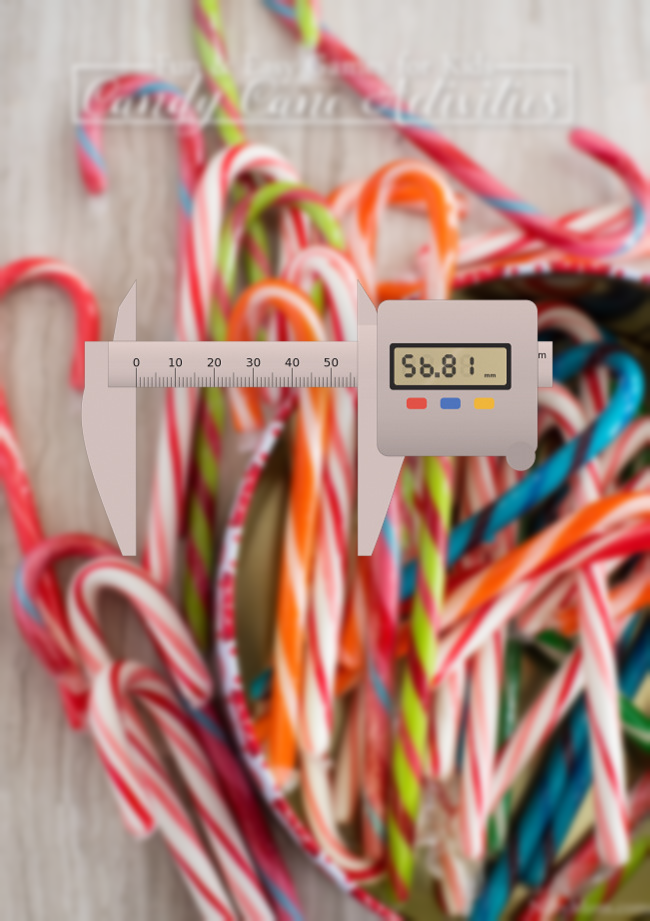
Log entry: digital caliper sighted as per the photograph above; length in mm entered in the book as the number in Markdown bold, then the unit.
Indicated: **56.81** mm
